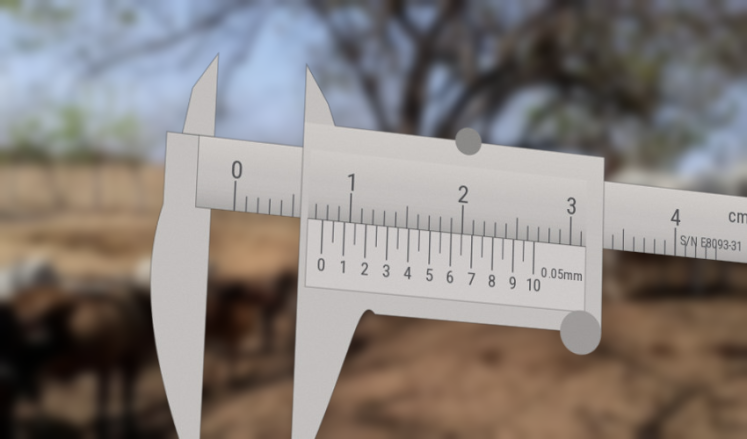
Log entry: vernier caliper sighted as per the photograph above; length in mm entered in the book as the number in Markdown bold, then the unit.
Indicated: **7.6** mm
